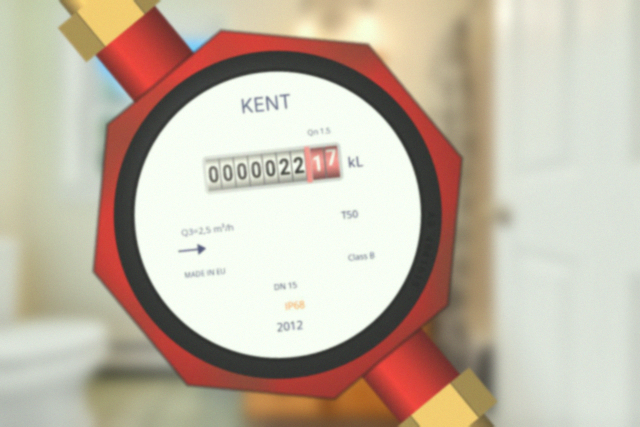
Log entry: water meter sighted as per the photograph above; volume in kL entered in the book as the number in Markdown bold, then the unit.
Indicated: **22.17** kL
